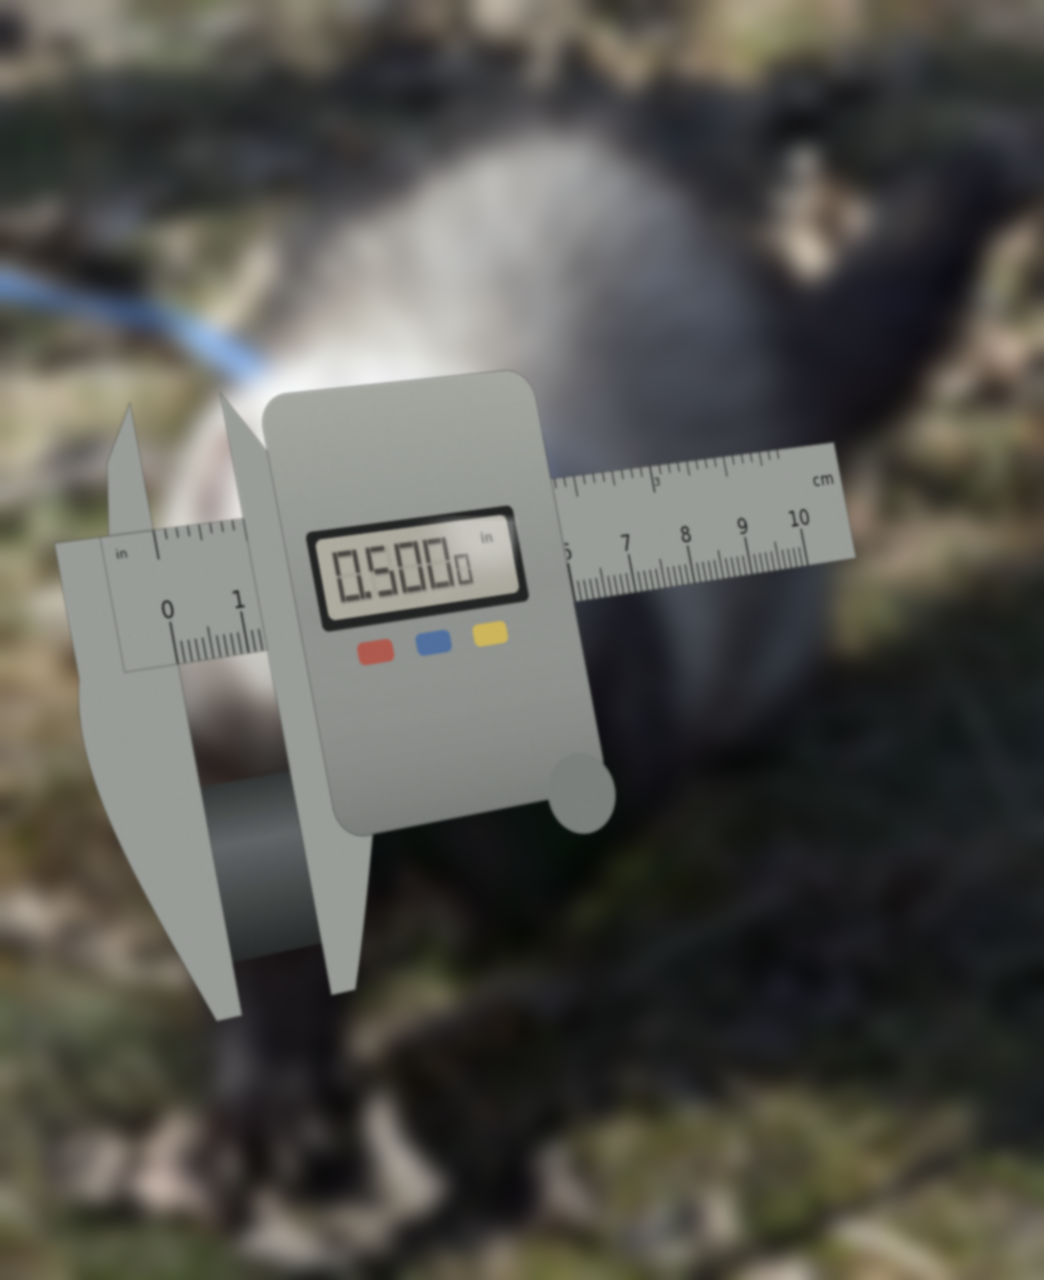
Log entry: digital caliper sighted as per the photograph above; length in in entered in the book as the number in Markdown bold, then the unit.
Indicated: **0.5000** in
